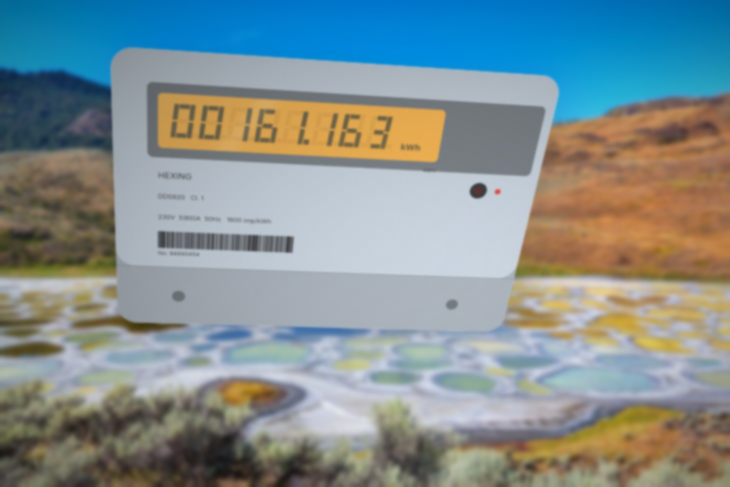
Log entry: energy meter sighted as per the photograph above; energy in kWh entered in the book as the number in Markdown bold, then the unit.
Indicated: **161.163** kWh
